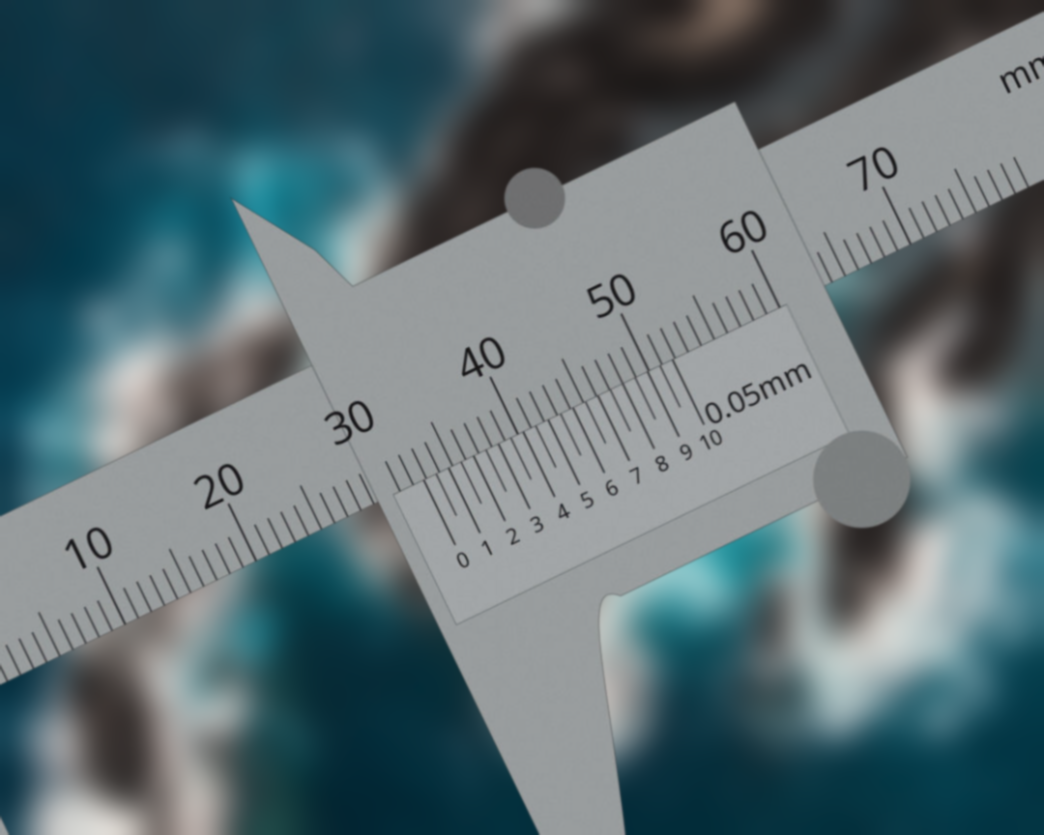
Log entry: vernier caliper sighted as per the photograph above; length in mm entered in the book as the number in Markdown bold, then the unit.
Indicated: **32.8** mm
